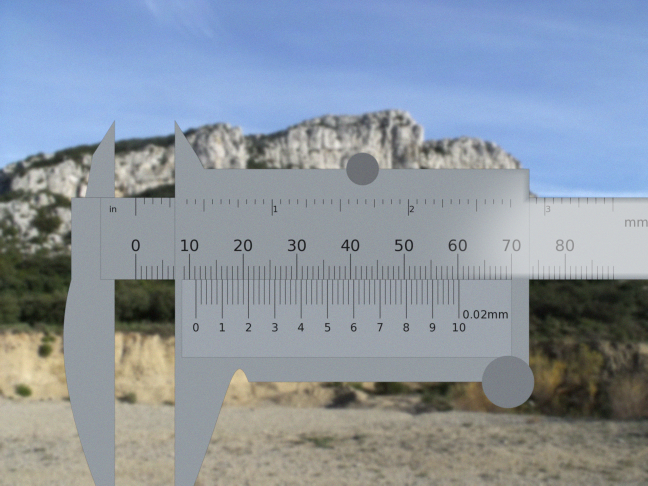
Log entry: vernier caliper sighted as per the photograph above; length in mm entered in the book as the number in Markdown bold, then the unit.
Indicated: **11.2** mm
